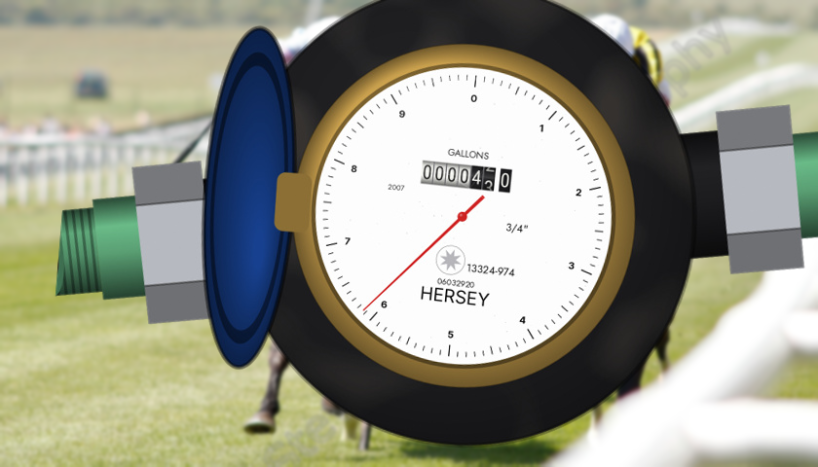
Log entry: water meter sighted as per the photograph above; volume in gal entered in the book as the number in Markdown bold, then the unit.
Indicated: **426.1** gal
